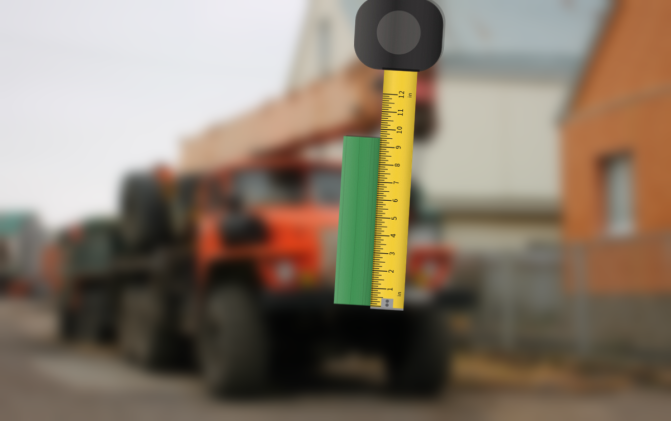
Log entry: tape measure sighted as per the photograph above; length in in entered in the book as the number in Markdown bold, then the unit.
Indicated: **9.5** in
